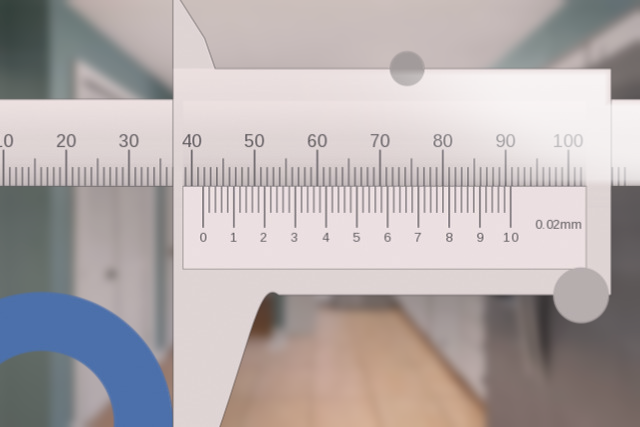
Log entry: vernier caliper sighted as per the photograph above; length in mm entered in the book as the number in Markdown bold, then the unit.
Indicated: **41.8** mm
